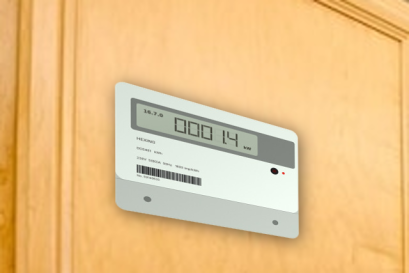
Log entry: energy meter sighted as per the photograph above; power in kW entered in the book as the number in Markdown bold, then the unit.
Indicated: **1.4** kW
